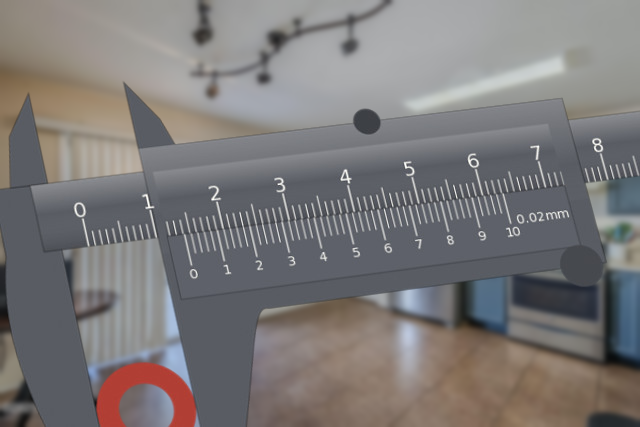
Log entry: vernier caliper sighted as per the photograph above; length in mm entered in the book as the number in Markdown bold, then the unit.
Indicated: **14.2** mm
